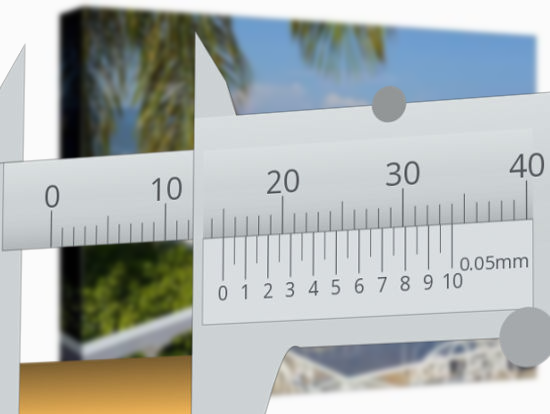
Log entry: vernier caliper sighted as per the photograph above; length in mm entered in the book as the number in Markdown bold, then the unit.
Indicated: **15.0** mm
